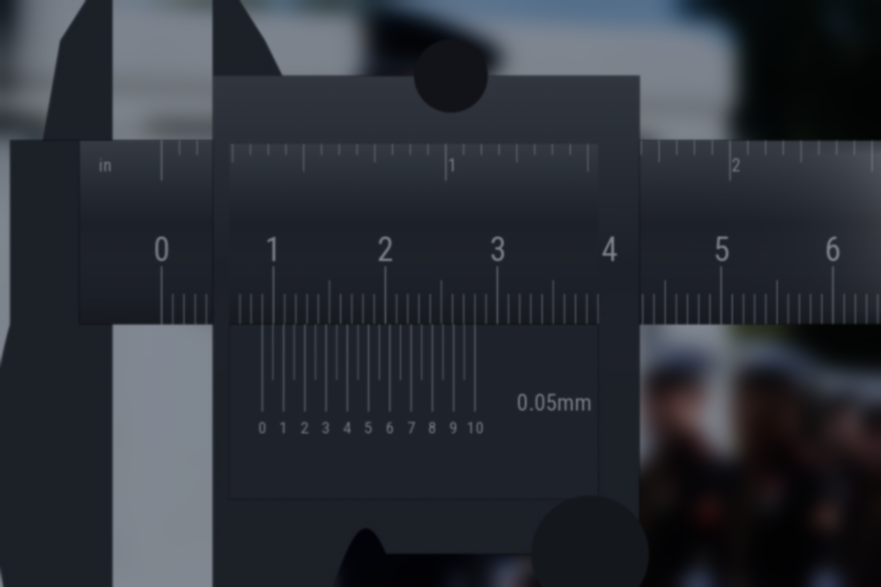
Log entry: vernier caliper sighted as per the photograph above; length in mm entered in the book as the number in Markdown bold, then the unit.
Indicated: **9.0** mm
